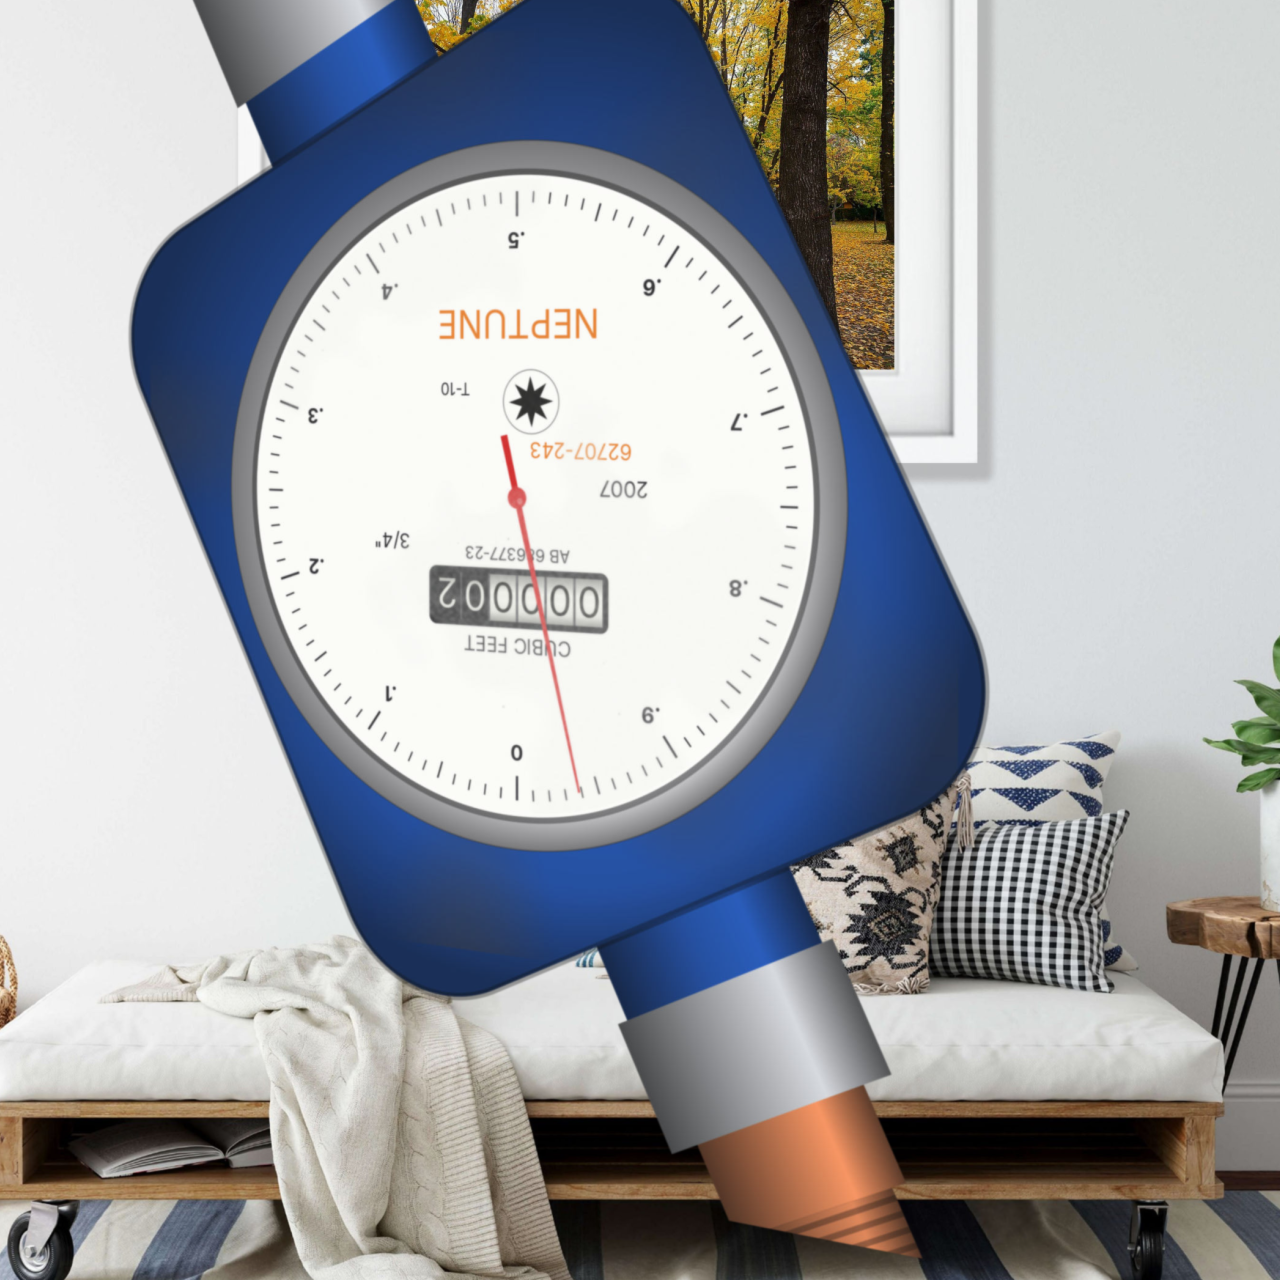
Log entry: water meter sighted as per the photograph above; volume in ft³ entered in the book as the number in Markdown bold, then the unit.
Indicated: **1.96** ft³
